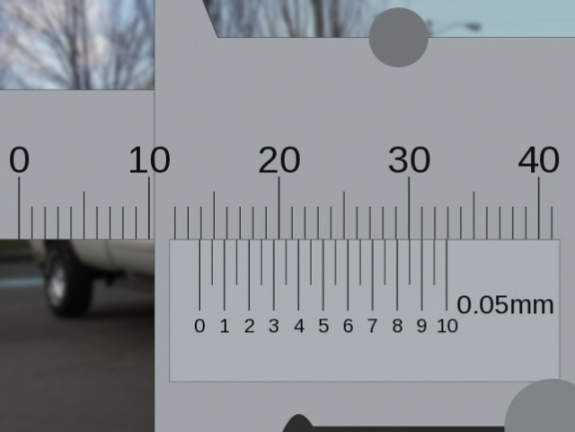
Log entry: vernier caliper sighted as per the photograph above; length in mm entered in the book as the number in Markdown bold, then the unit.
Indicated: **13.9** mm
